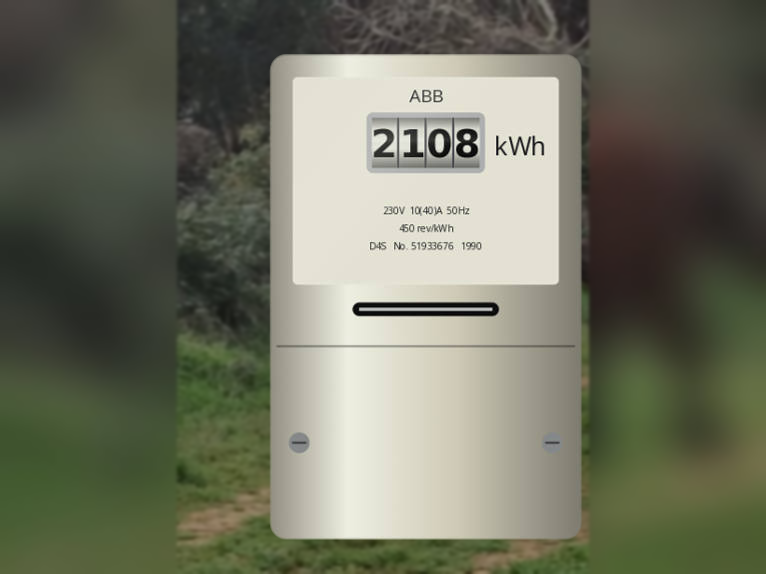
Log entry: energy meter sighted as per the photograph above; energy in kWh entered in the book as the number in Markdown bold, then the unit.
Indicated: **2108** kWh
